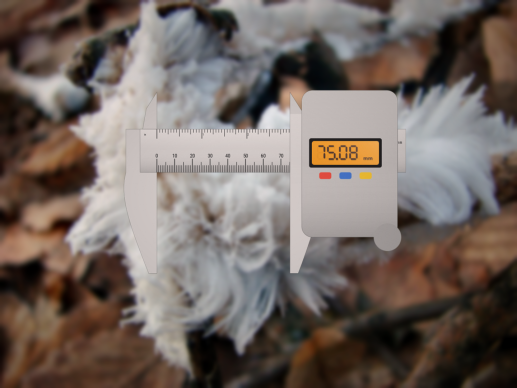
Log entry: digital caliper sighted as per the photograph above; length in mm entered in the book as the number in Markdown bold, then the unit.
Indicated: **75.08** mm
